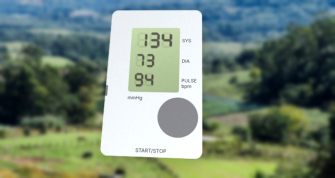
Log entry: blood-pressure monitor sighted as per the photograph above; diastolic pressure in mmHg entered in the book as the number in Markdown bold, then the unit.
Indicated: **73** mmHg
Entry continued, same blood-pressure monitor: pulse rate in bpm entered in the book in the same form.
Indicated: **94** bpm
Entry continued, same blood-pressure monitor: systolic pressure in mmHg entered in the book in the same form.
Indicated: **134** mmHg
